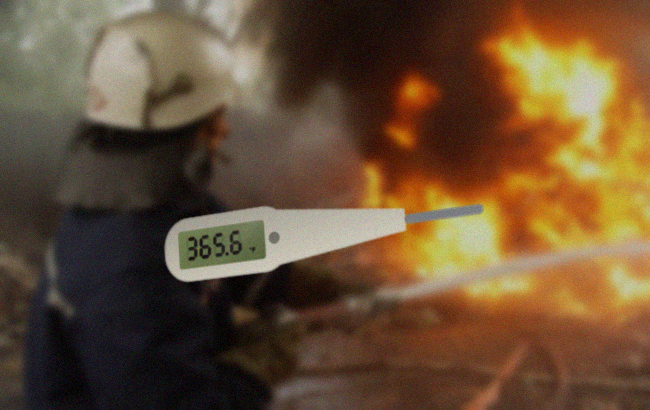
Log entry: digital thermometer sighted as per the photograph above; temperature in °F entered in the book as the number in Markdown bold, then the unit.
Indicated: **365.6** °F
